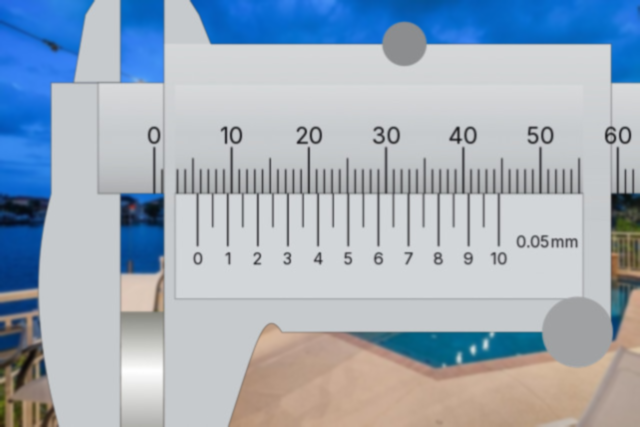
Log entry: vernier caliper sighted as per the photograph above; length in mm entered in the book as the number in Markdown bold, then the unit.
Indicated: **5.6** mm
